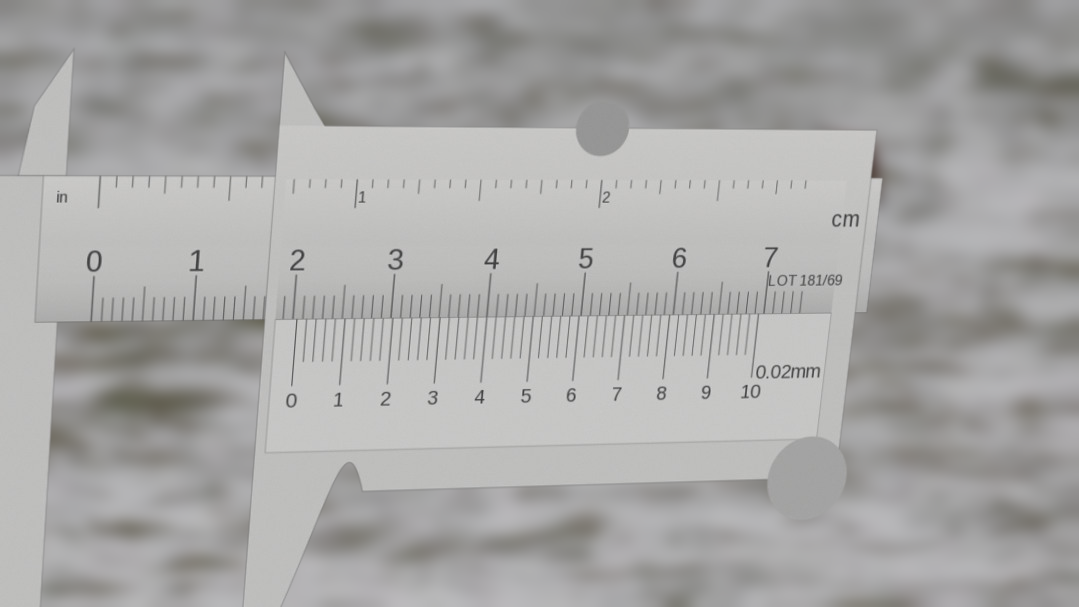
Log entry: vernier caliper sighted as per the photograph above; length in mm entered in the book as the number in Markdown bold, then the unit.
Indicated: **20.4** mm
